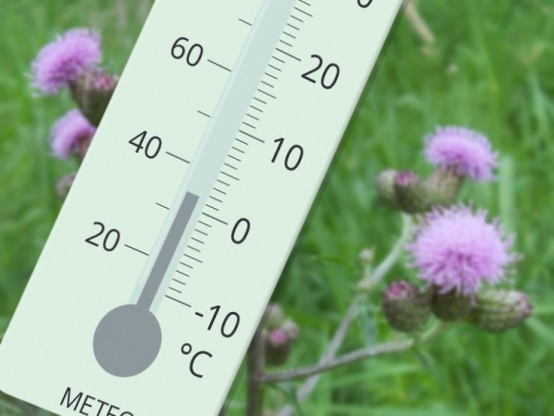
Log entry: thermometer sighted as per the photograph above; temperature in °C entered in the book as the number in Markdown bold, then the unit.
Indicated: **1.5** °C
